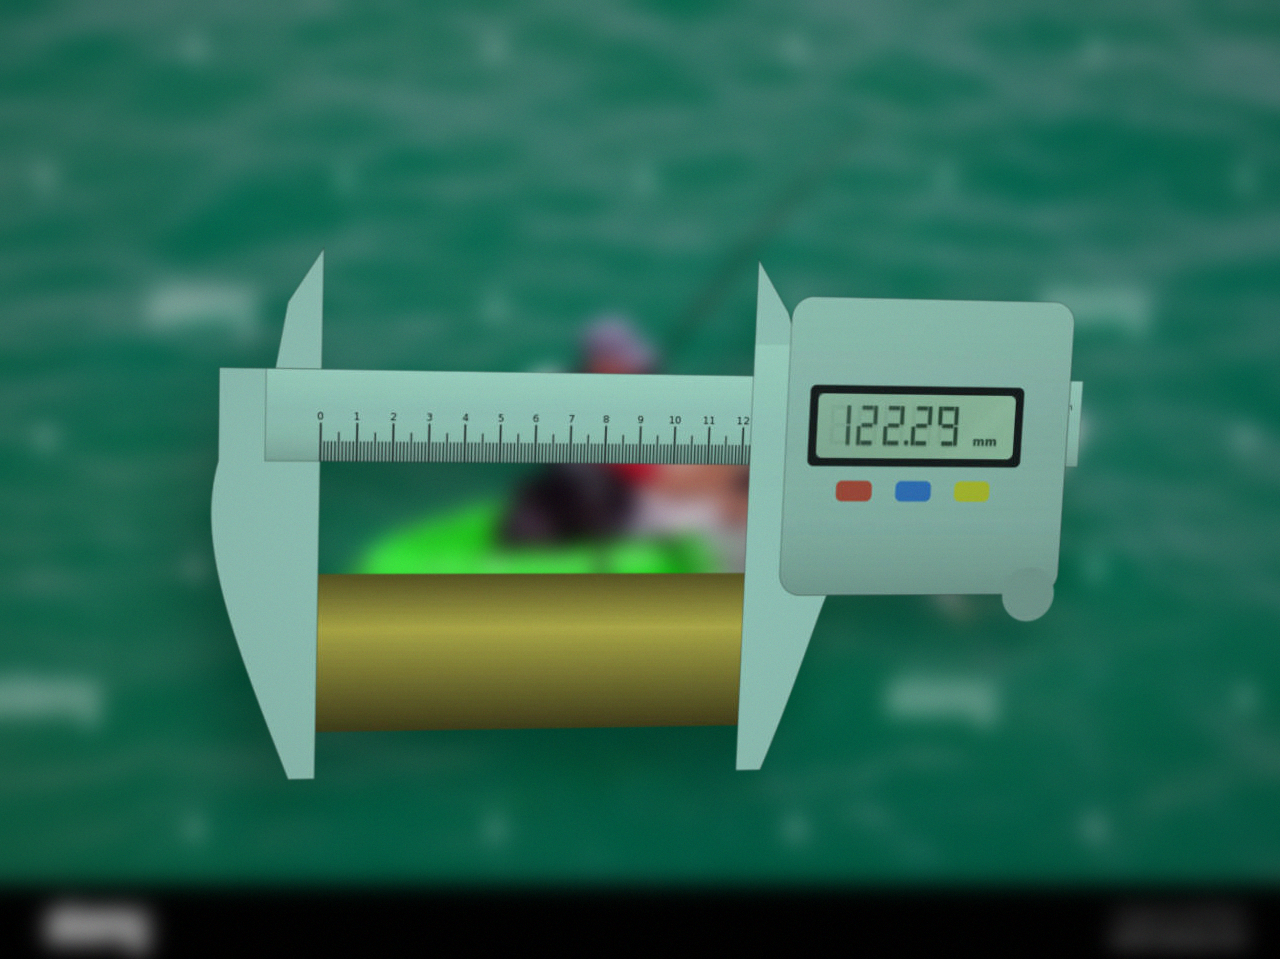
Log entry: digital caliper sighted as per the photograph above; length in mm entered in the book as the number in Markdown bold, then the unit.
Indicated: **122.29** mm
